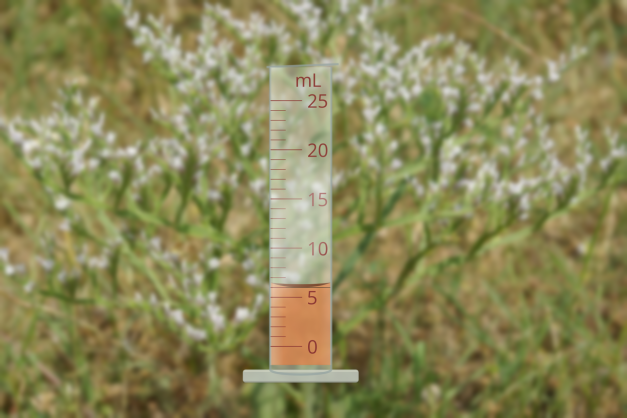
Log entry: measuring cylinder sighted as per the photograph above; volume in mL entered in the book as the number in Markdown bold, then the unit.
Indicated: **6** mL
